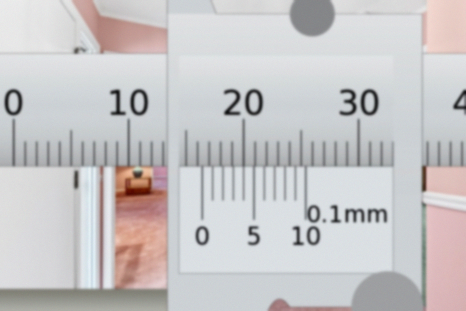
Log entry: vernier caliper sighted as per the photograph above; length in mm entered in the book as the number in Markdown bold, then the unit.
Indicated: **16.4** mm
